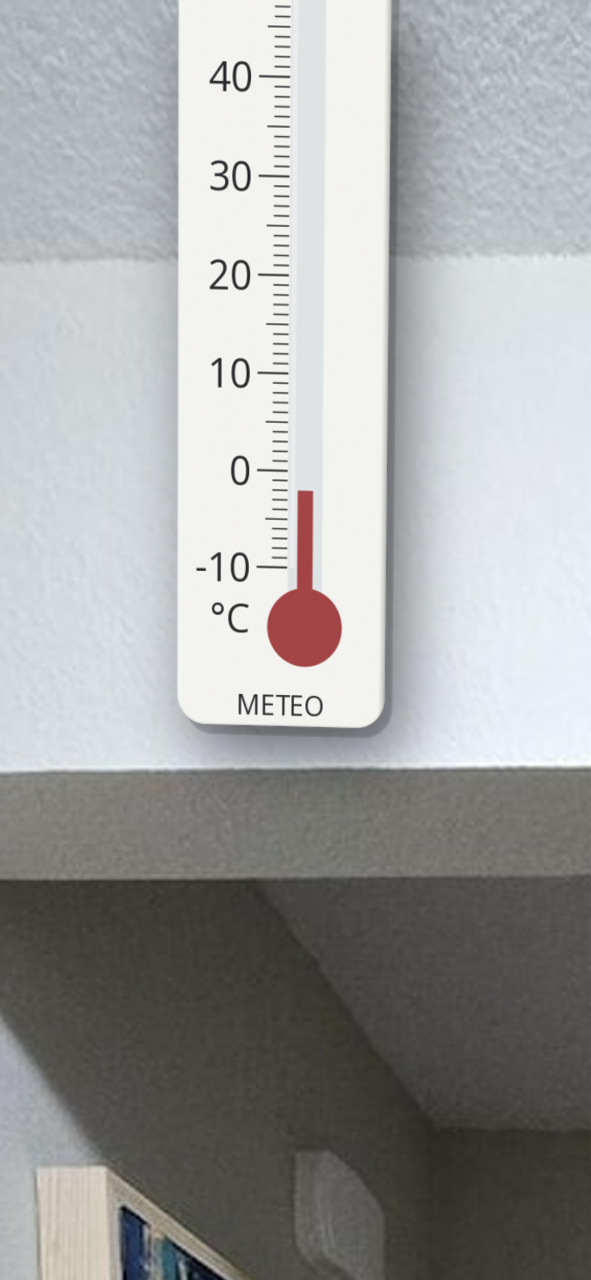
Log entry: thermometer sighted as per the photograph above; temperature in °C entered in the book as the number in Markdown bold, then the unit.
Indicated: **-2** °C
